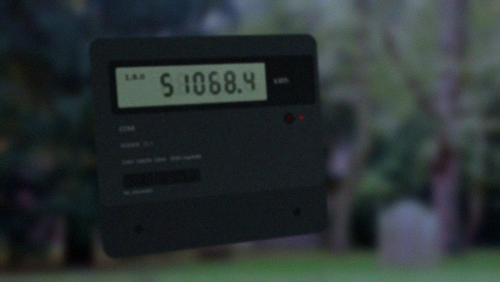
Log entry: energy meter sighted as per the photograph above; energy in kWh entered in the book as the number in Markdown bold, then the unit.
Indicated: **51068.4** kWh
